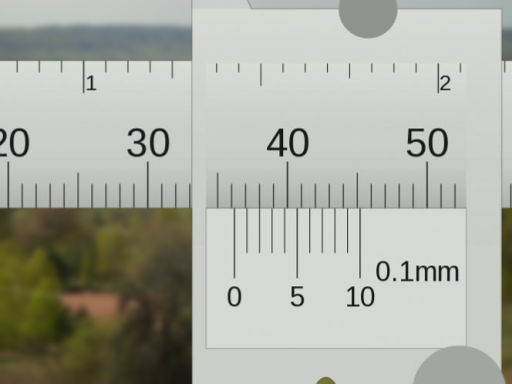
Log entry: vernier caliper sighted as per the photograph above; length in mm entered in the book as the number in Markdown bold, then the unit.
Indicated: **36.2** mm
